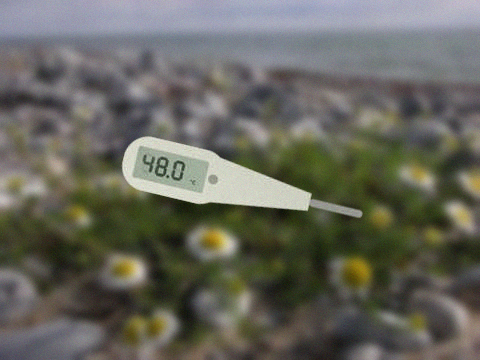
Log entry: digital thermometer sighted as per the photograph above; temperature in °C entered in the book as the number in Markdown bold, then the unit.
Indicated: **48.0** °C
